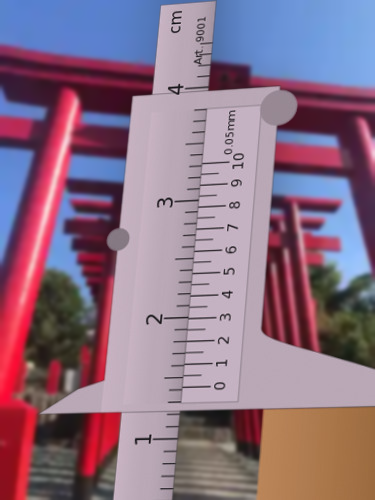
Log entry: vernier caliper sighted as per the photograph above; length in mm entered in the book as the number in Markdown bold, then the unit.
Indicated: **14.2** mm
